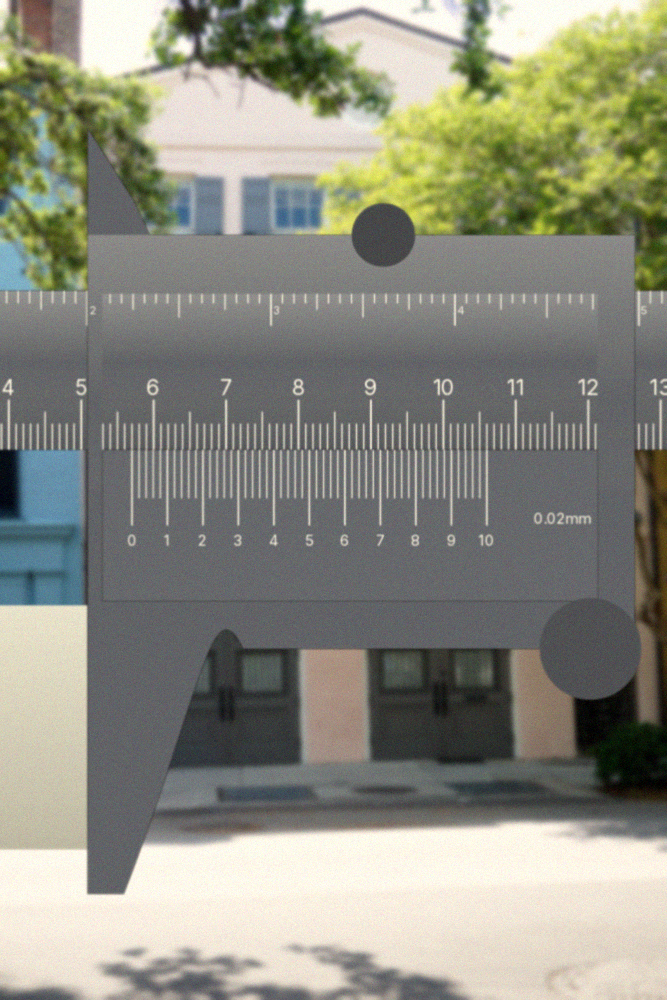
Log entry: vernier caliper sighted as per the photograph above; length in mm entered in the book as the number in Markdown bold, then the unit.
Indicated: **57.0** mm
